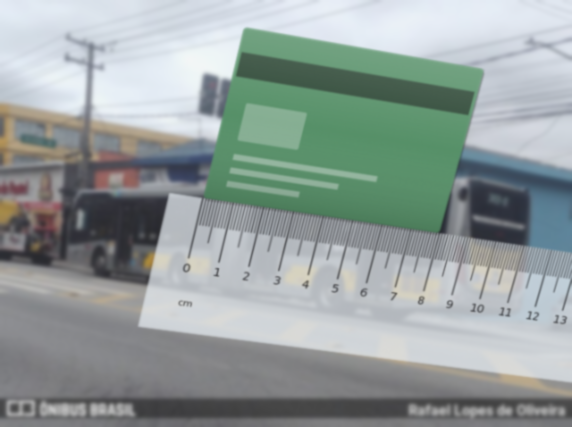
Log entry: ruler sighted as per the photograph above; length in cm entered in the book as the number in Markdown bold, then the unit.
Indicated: **8** cm
